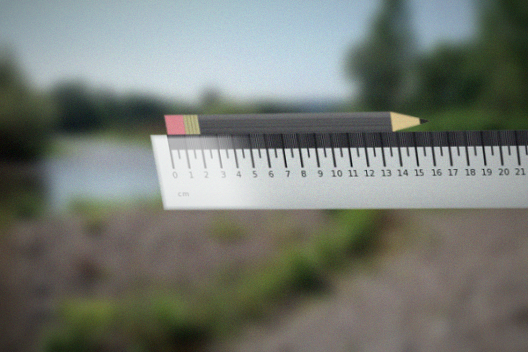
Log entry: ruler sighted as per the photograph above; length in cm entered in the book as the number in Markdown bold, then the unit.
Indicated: **16** cm
